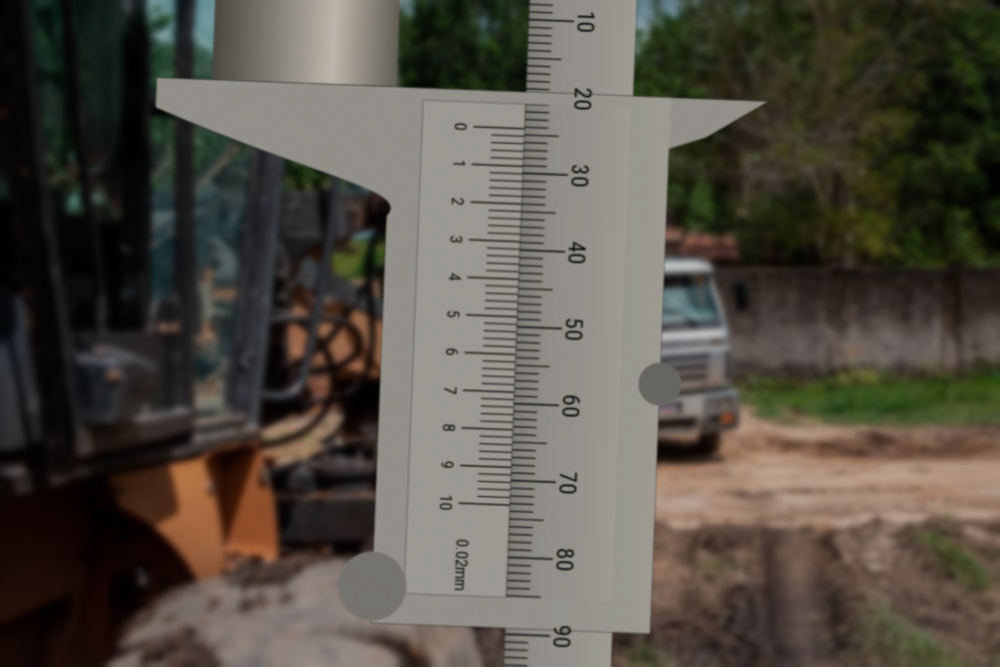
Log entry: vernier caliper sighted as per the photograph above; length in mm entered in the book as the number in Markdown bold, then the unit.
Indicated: **24.2** mm
